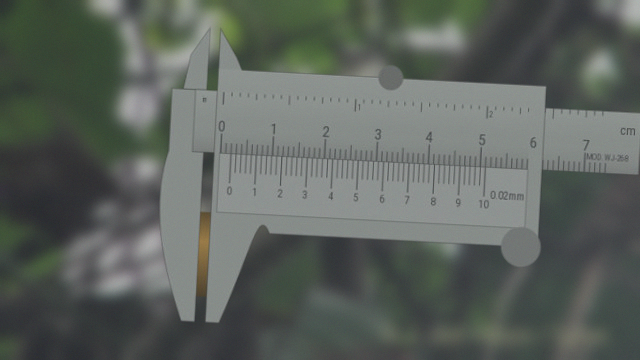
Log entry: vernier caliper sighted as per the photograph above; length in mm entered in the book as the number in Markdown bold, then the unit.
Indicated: **2.0** mm
